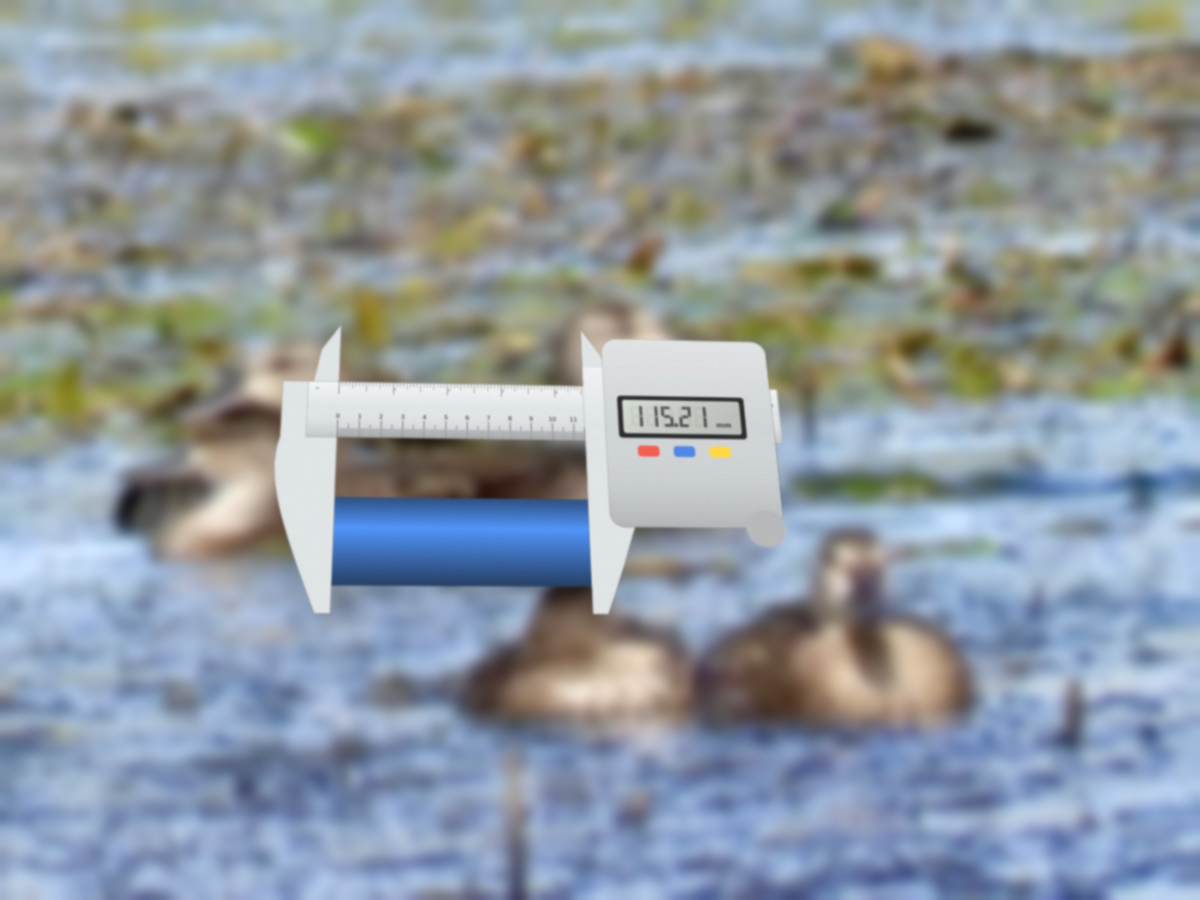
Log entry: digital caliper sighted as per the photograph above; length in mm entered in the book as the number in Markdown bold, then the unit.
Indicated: **115.21** mm
